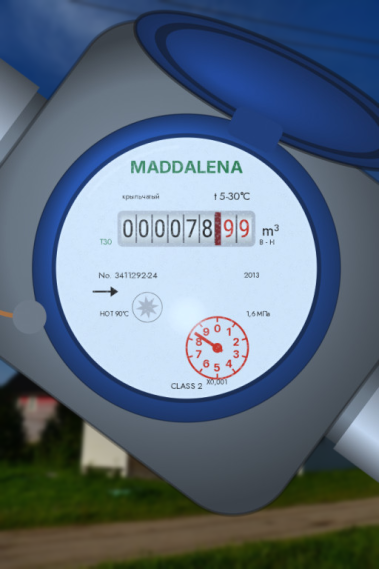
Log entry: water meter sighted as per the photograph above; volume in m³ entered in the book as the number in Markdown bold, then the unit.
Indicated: **78.998** m³
